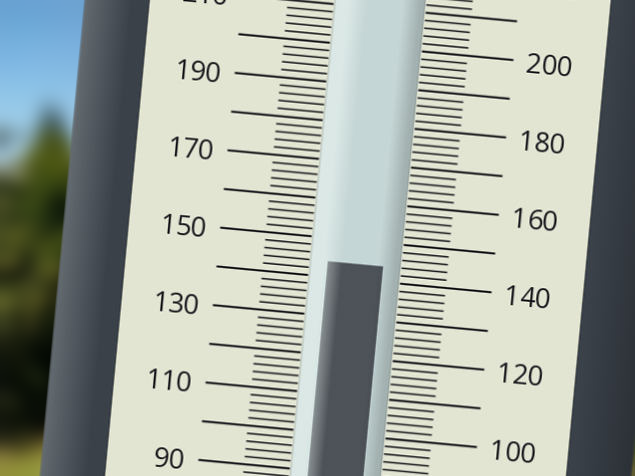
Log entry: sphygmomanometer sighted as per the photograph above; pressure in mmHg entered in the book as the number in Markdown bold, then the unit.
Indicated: **144** mmHg
